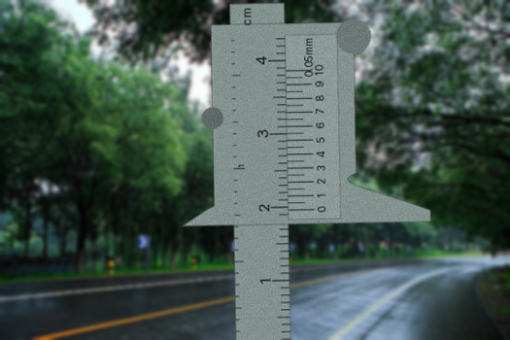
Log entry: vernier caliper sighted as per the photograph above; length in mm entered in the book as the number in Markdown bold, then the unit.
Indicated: **19.6** mm
